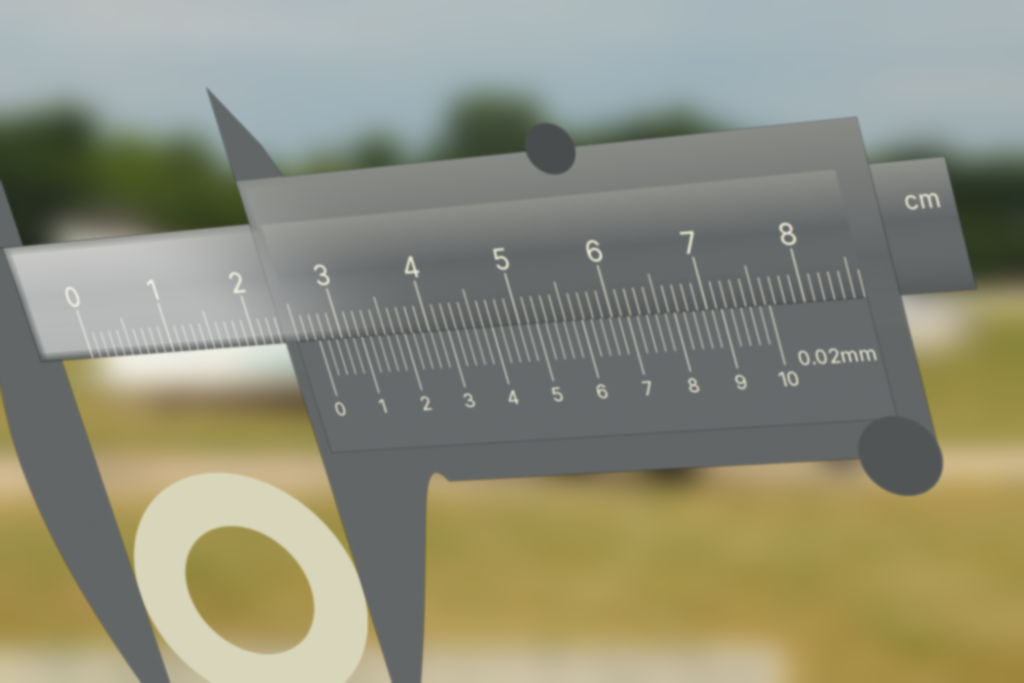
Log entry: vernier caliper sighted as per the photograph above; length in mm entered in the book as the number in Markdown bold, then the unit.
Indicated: **27.4** mm
